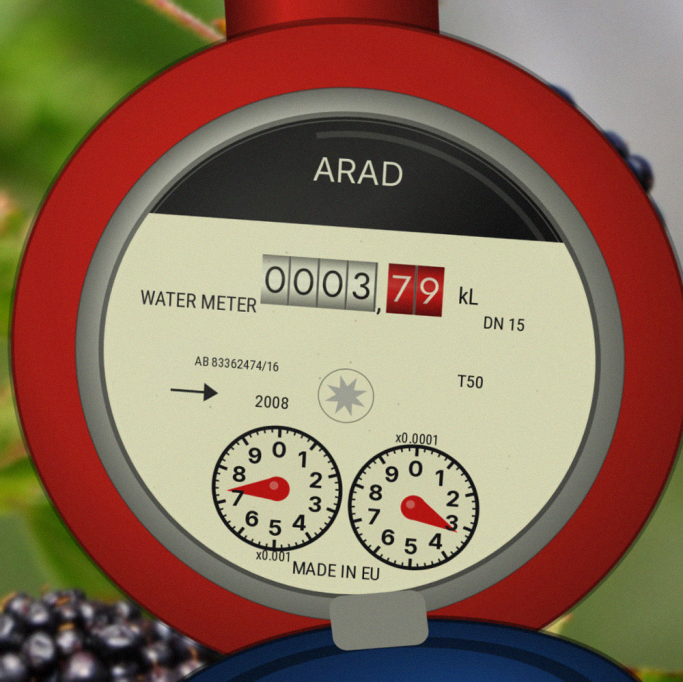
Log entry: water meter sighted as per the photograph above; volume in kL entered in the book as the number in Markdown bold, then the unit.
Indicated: **3.7973** kL
